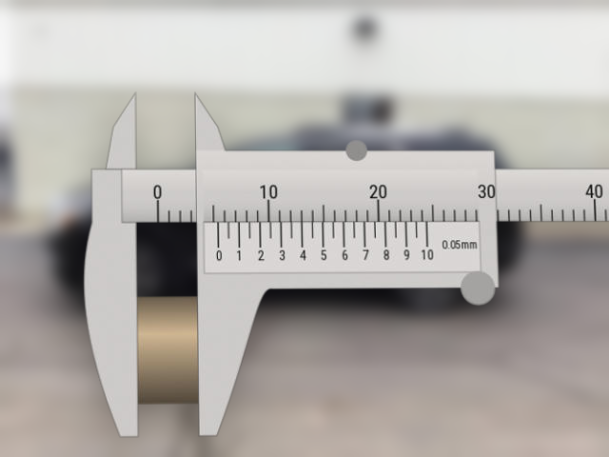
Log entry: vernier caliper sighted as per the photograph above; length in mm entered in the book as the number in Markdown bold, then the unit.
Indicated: **5.4** mm
